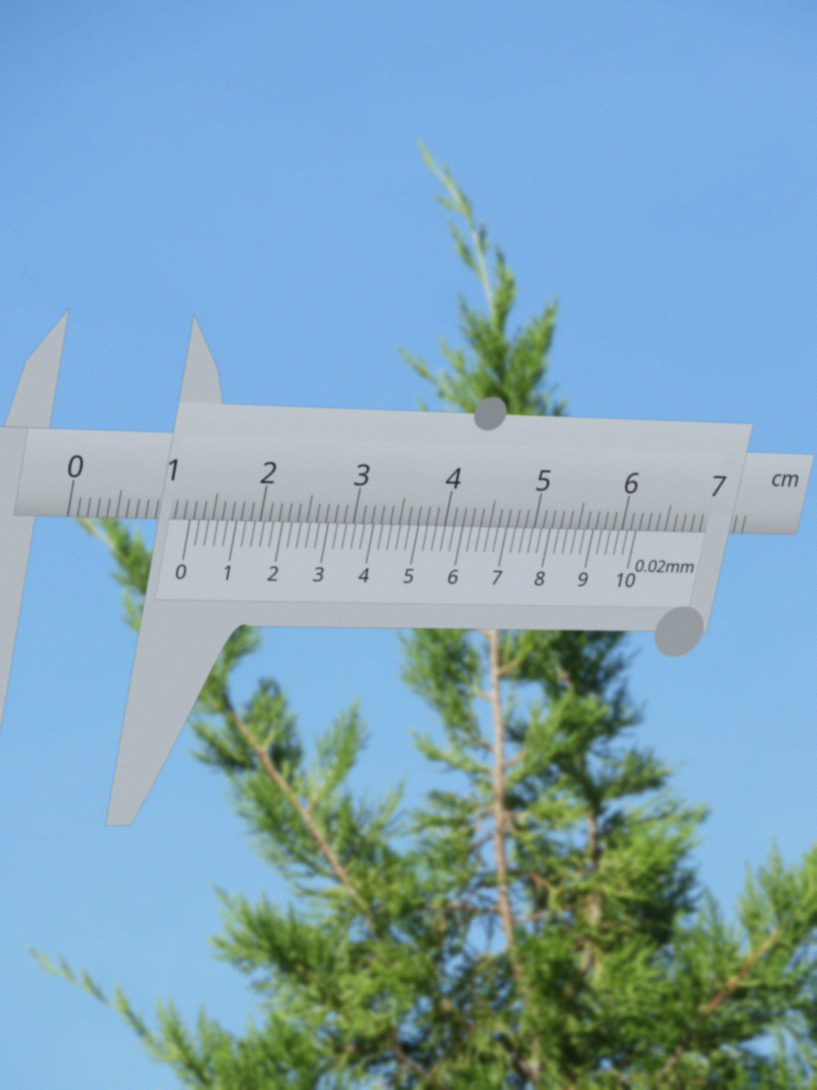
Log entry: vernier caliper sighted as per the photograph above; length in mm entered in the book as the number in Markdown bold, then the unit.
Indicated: **12.6** mm
